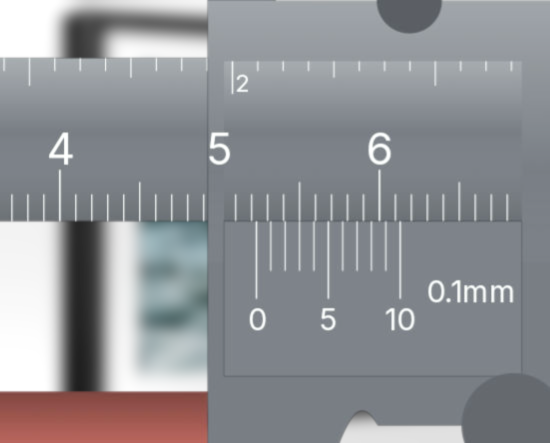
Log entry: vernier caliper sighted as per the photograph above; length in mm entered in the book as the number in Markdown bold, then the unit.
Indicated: **52.3** mm
